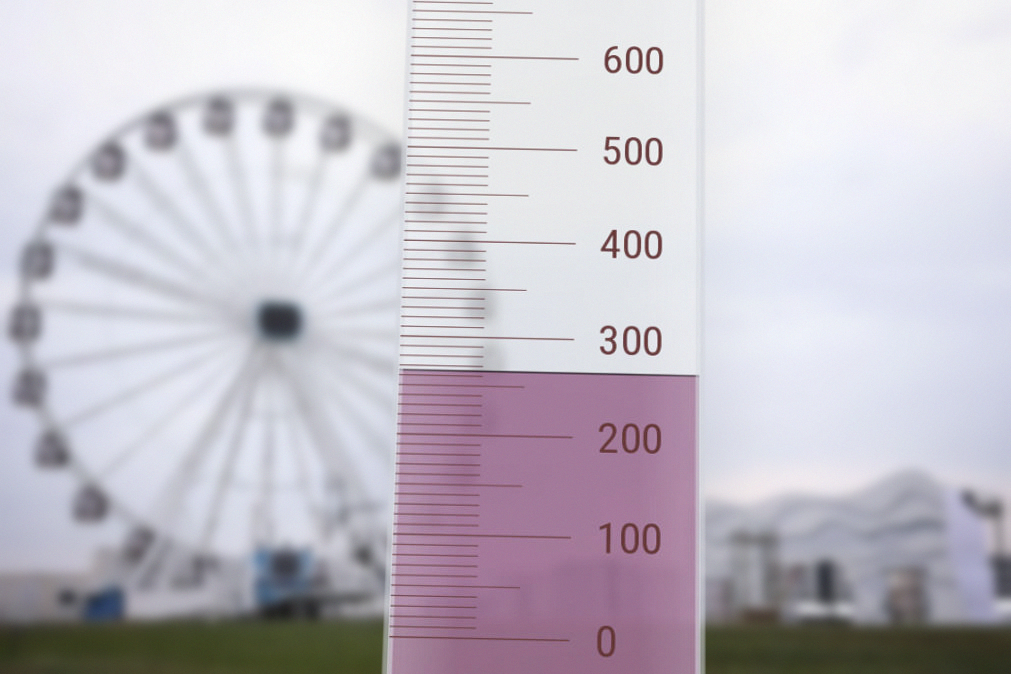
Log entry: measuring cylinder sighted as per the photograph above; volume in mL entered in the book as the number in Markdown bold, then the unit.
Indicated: **265** mL
